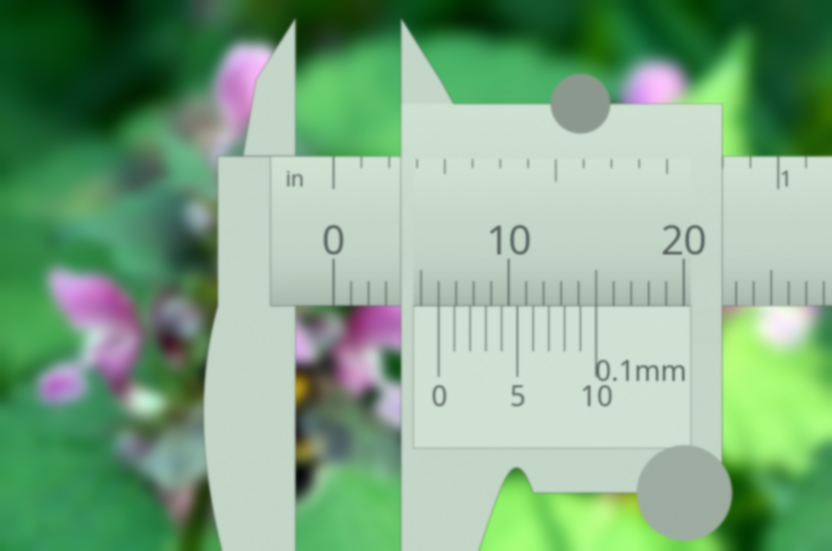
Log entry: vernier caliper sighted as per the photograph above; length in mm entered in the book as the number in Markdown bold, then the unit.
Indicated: **6.0** mm
